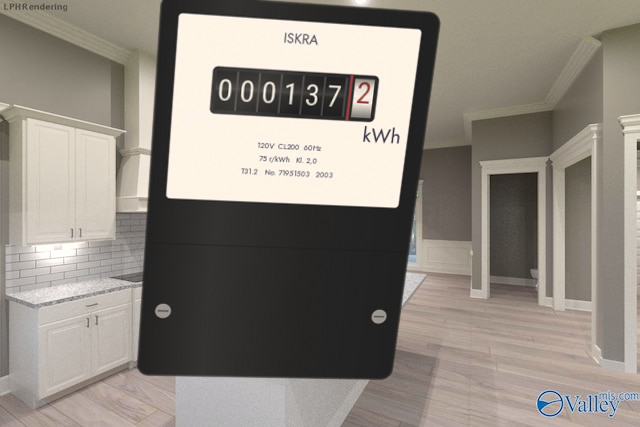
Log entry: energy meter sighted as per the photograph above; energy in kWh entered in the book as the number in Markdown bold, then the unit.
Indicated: **137.2** kWh
